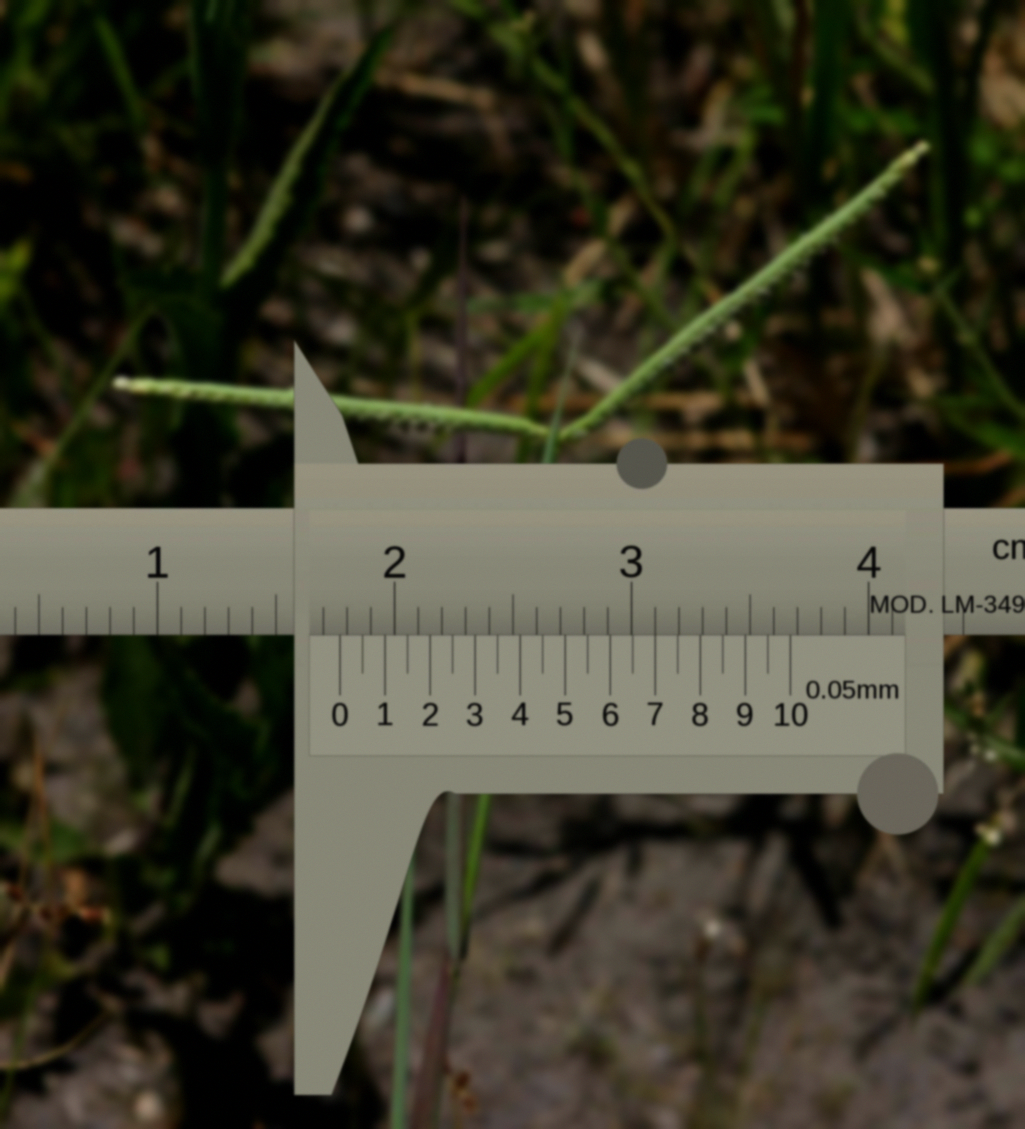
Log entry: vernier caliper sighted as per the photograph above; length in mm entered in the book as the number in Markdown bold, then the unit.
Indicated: **17.7** mm
